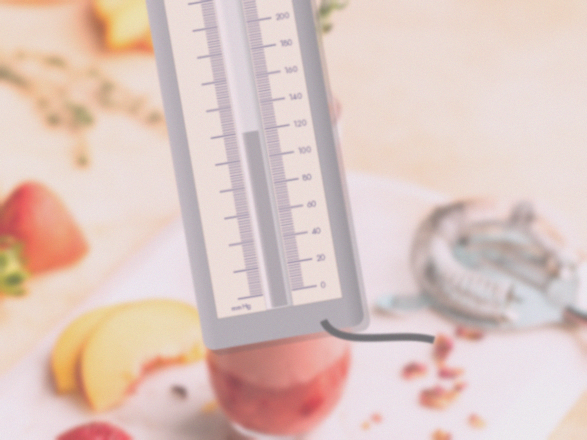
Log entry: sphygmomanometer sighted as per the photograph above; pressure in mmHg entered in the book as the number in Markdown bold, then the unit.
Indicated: **120** mmHg
